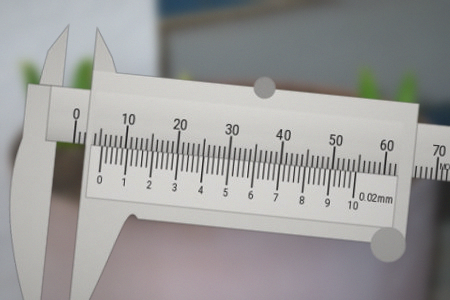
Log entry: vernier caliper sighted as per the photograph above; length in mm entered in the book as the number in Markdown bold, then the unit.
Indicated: **5.5** mm
